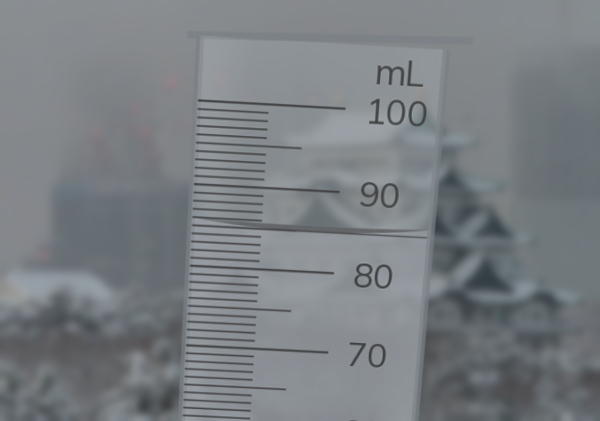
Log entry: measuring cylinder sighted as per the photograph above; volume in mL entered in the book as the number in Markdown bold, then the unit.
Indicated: **85** mL
